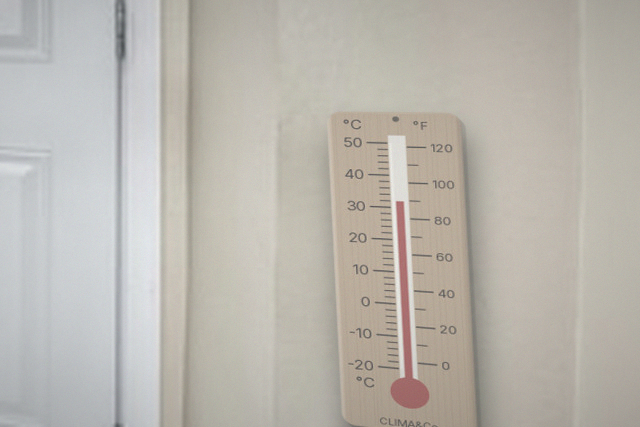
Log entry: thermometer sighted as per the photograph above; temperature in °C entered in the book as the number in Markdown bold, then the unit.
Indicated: **32** °C
